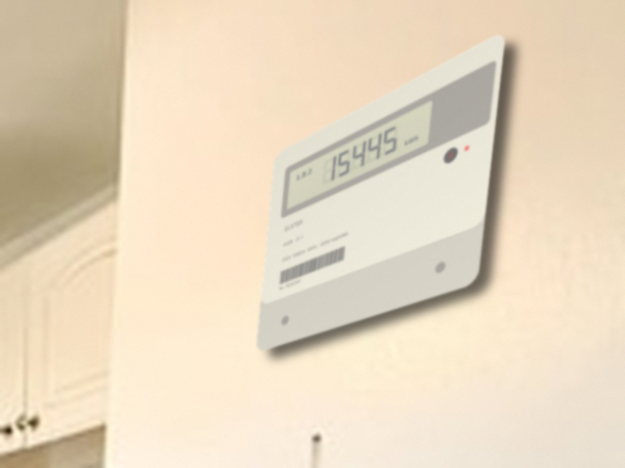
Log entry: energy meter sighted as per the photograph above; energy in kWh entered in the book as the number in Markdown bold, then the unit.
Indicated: **15445** kWh
